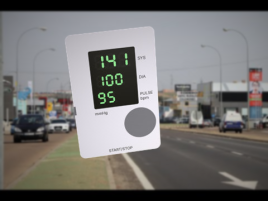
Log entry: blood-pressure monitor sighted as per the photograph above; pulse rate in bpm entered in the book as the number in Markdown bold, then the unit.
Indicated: **95** bpm
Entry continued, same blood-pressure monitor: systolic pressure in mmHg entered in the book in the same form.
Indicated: **141** mmHg
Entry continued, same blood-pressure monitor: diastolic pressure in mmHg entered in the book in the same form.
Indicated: **100** mmHg
